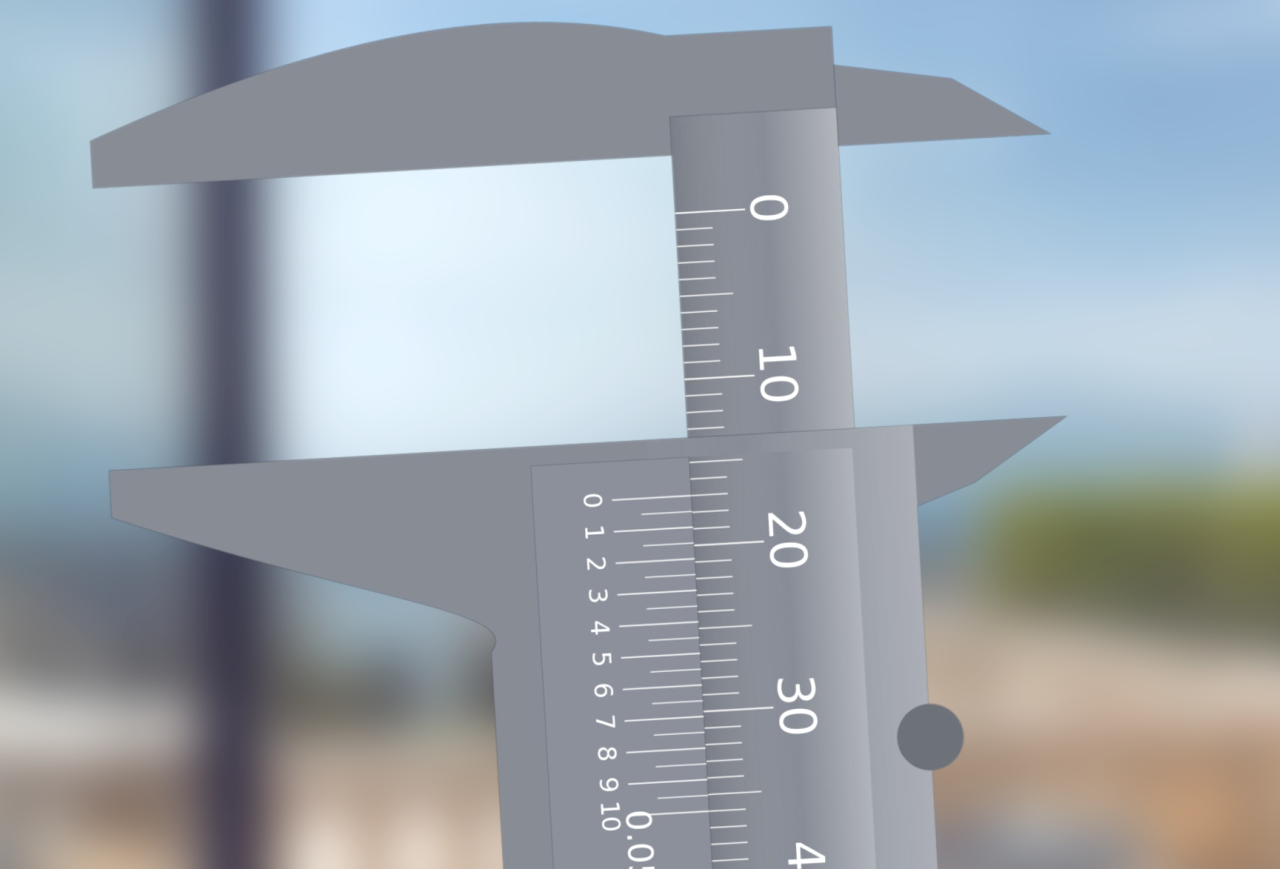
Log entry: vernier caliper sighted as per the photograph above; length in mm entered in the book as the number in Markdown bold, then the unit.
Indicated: **17.0** mm
